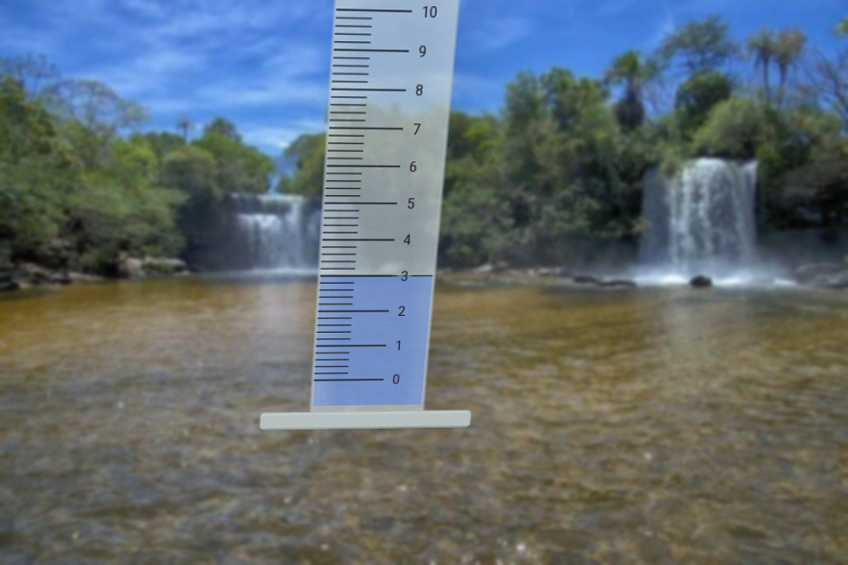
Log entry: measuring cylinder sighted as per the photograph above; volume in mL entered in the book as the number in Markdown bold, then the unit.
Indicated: **3** mL
